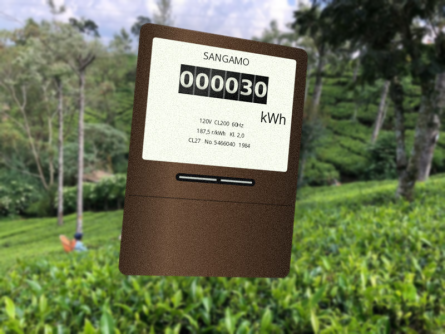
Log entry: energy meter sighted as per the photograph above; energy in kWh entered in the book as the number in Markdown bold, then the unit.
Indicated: **30** kWh
